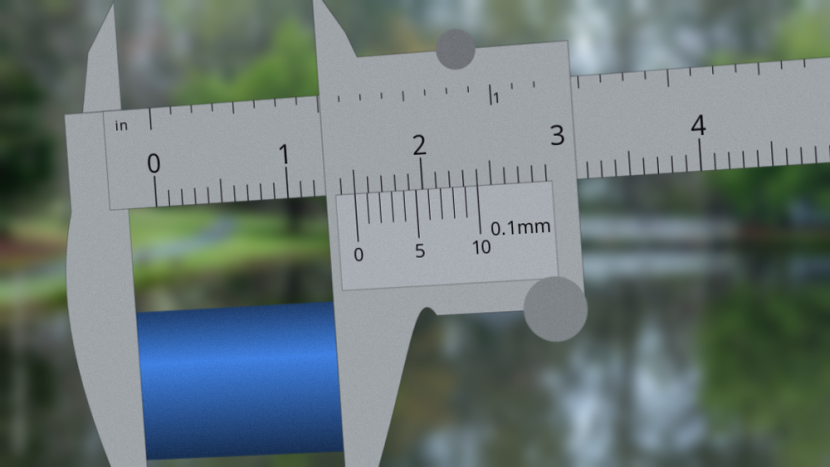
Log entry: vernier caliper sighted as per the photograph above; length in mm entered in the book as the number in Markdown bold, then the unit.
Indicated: **15.0** mm
